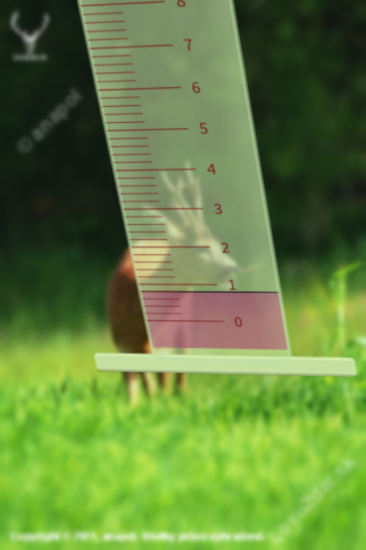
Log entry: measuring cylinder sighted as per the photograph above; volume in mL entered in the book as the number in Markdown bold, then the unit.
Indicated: **0.8** mL
